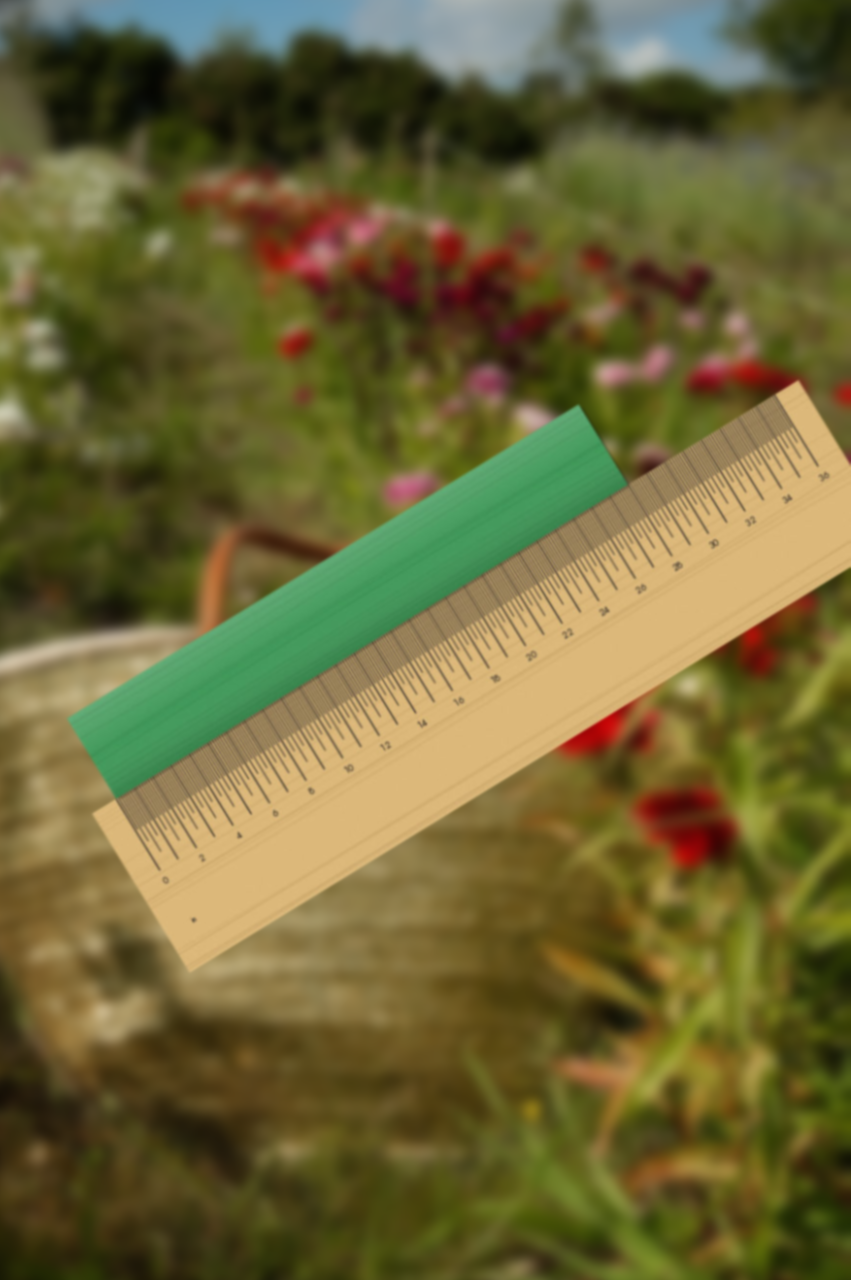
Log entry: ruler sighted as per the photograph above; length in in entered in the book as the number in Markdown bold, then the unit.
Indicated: **28** in
